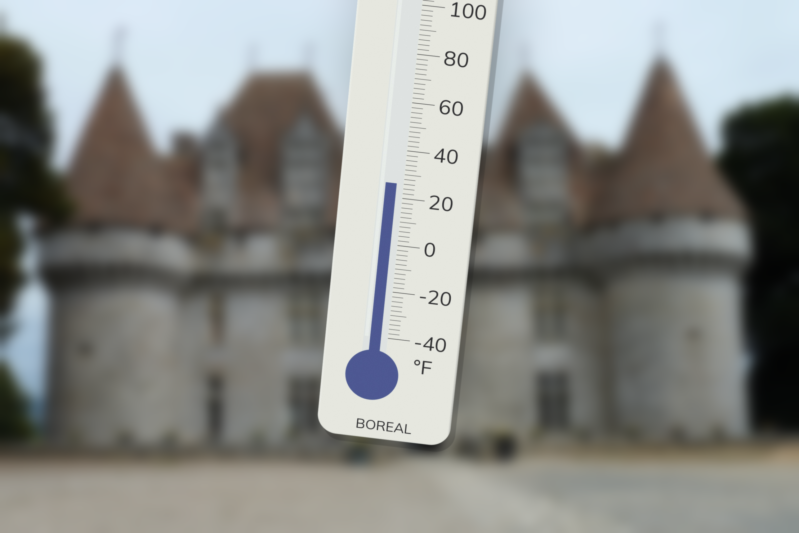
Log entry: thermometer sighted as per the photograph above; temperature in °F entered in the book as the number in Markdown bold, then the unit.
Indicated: **26** °F
